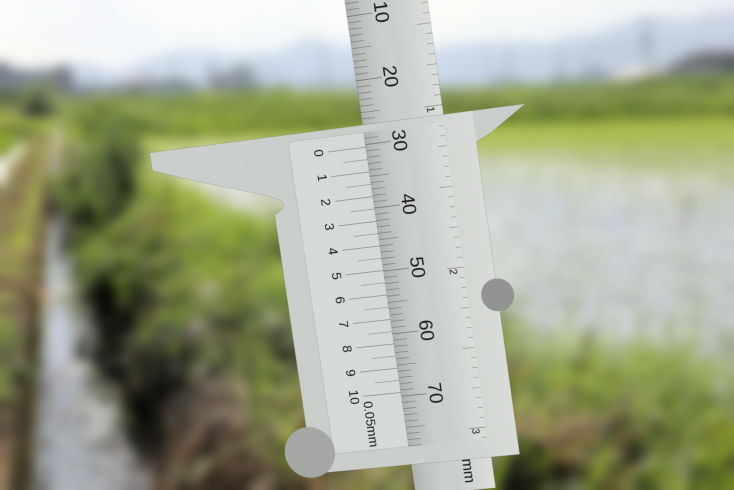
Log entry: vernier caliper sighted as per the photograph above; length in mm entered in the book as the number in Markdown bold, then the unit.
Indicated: **30.4** mm
